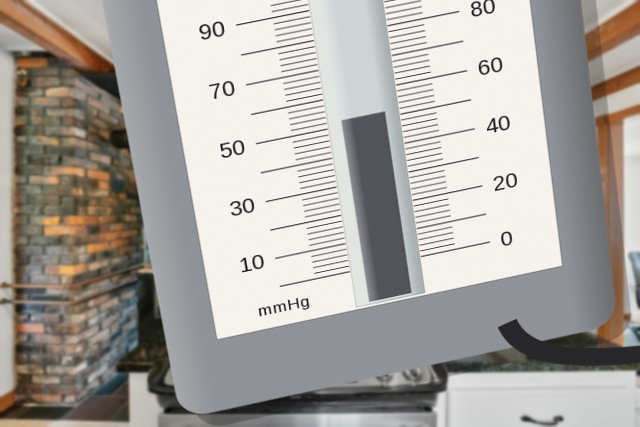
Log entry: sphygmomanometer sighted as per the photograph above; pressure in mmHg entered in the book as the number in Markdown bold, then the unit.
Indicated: **52** mmHg
